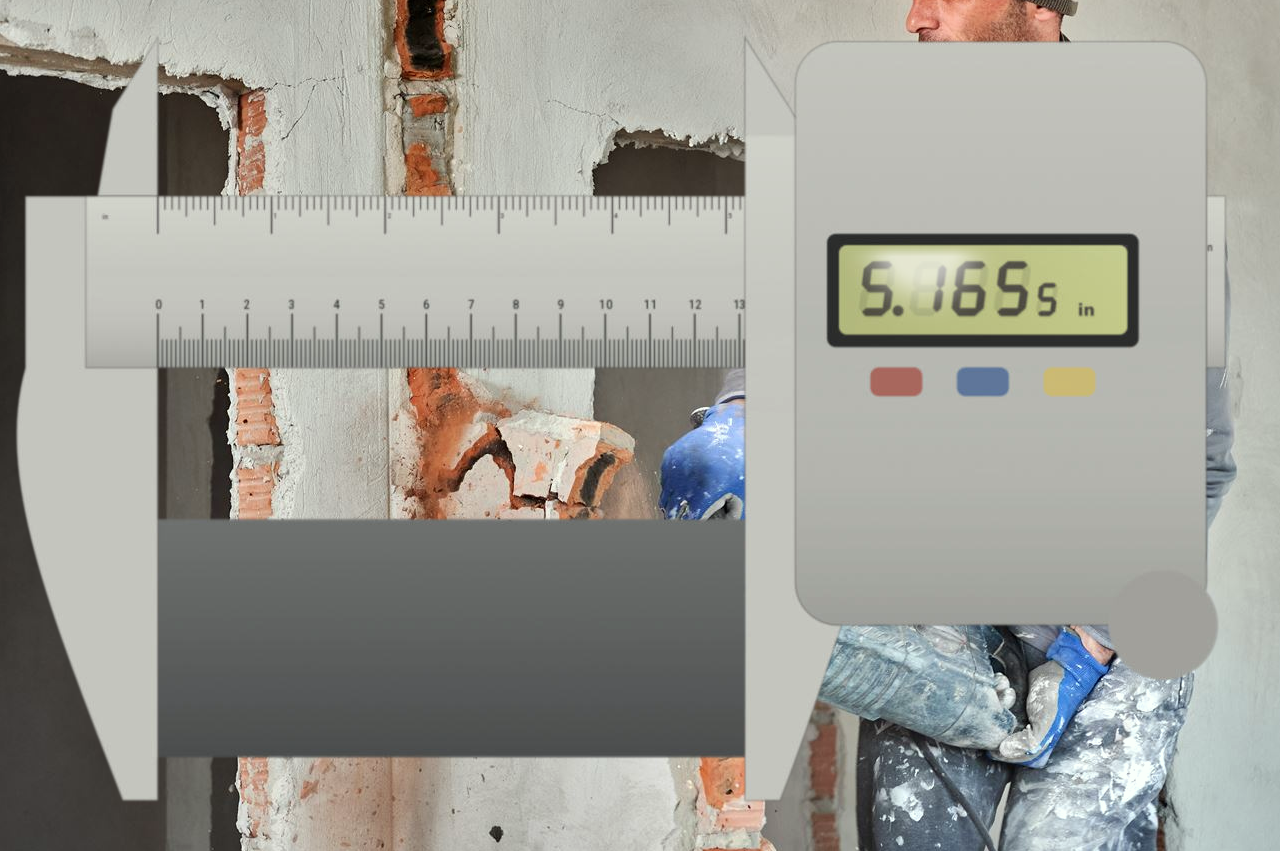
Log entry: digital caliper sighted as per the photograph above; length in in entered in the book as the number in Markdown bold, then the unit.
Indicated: **5.1655** in
